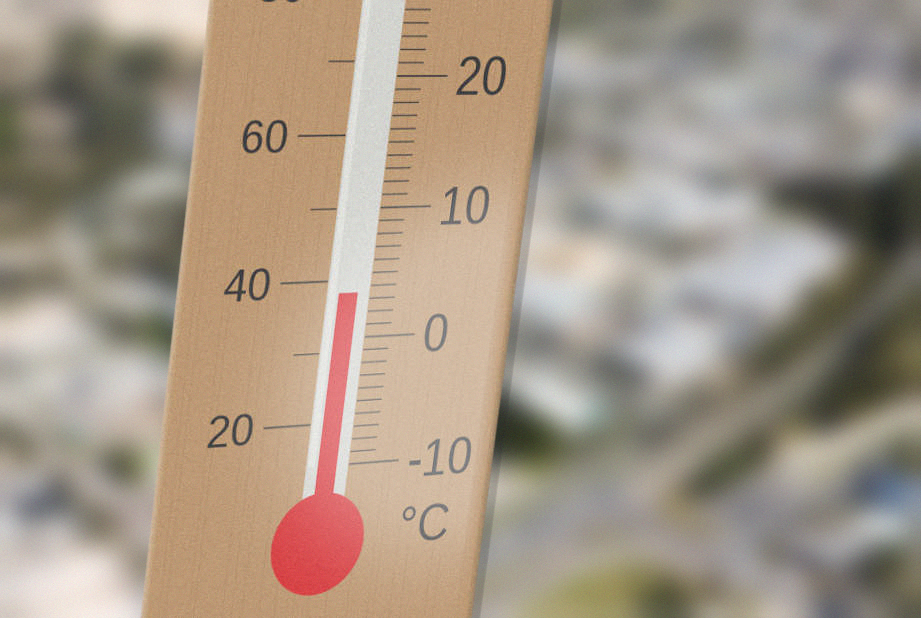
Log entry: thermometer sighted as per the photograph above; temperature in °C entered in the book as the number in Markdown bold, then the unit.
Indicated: **3.5** °C
